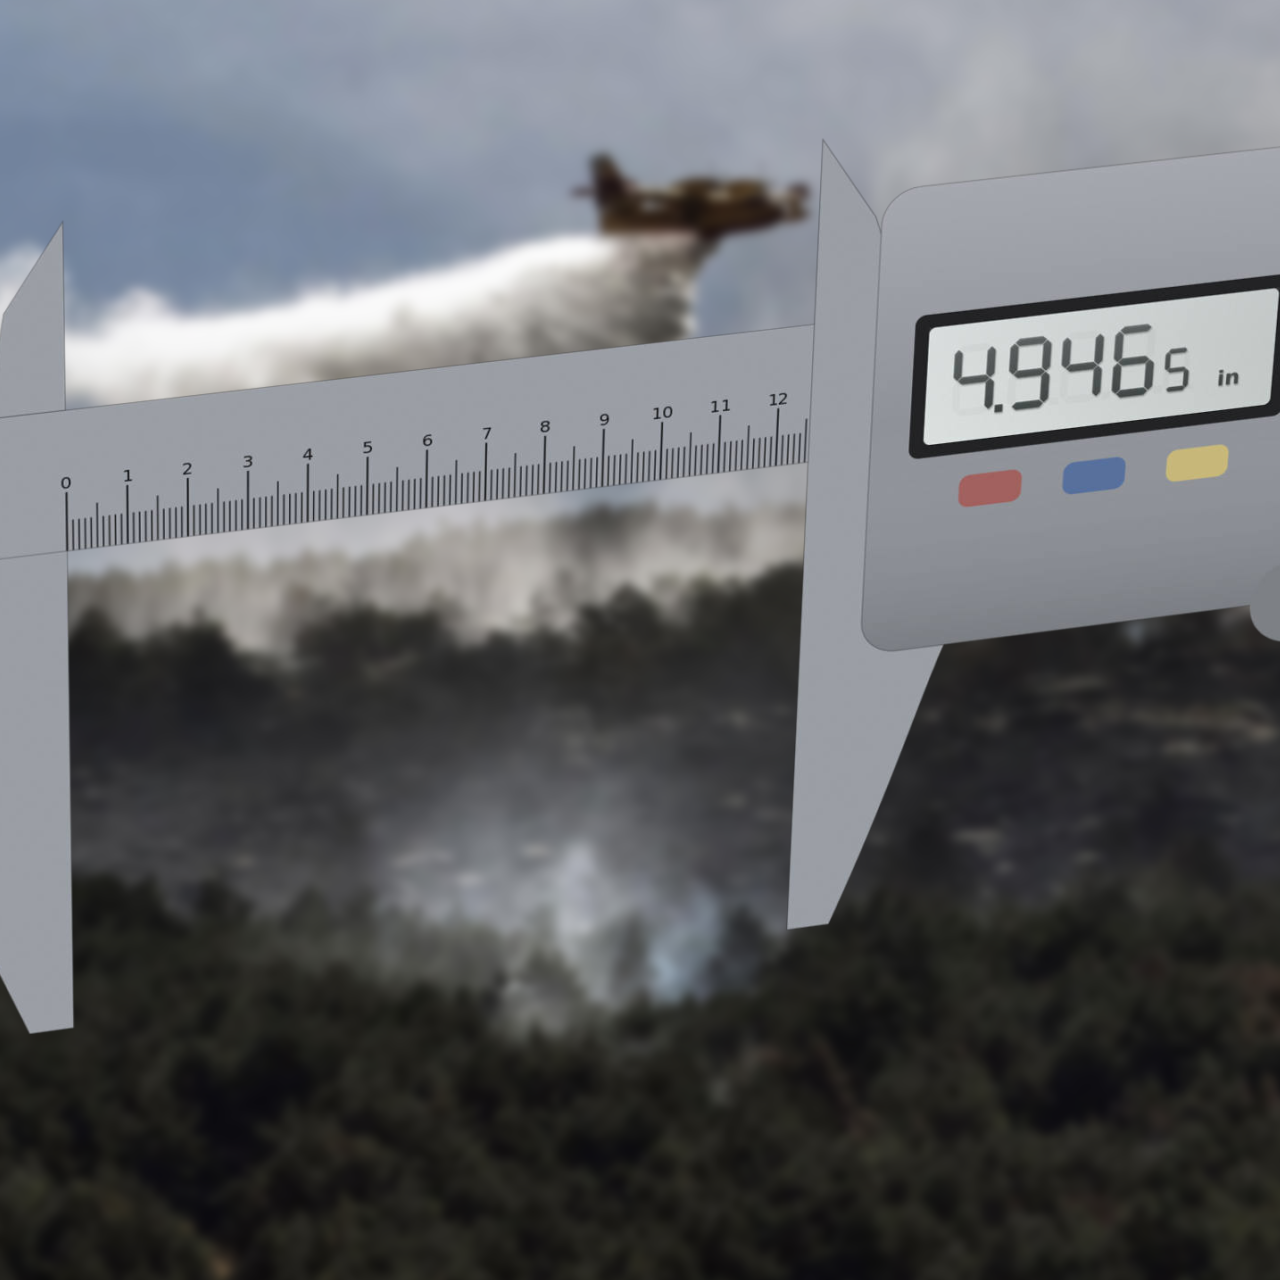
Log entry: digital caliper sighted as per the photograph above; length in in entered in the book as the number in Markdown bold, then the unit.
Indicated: **4.9465** in
